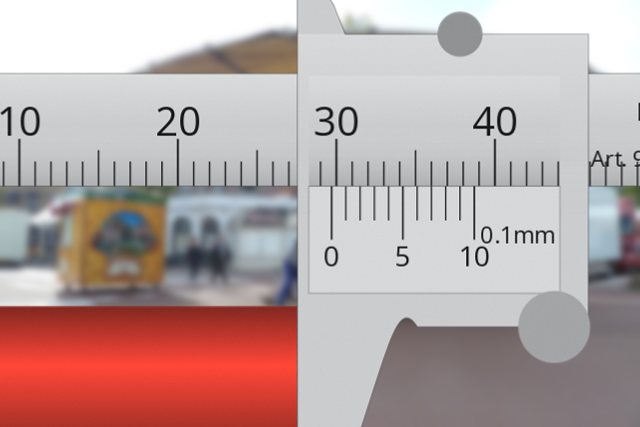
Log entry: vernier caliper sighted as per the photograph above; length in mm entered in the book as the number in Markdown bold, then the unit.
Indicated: **29.7** mm
